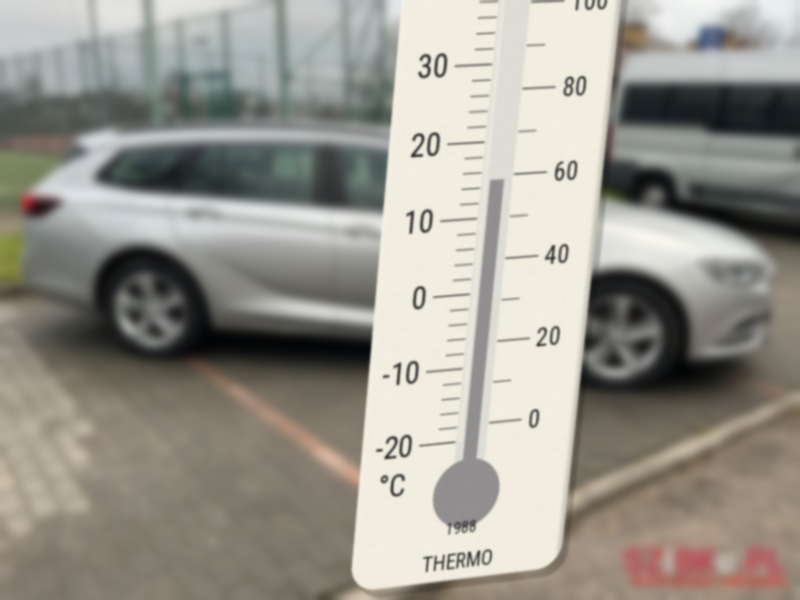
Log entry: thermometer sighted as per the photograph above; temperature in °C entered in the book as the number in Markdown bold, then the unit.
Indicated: **15** °C
